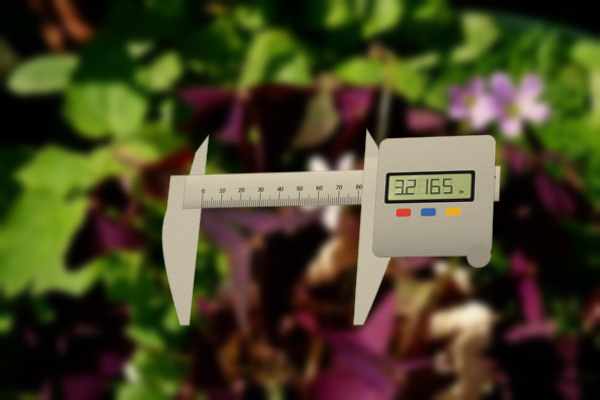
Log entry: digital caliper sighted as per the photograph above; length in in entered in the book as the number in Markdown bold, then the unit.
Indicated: **3.2165** in
